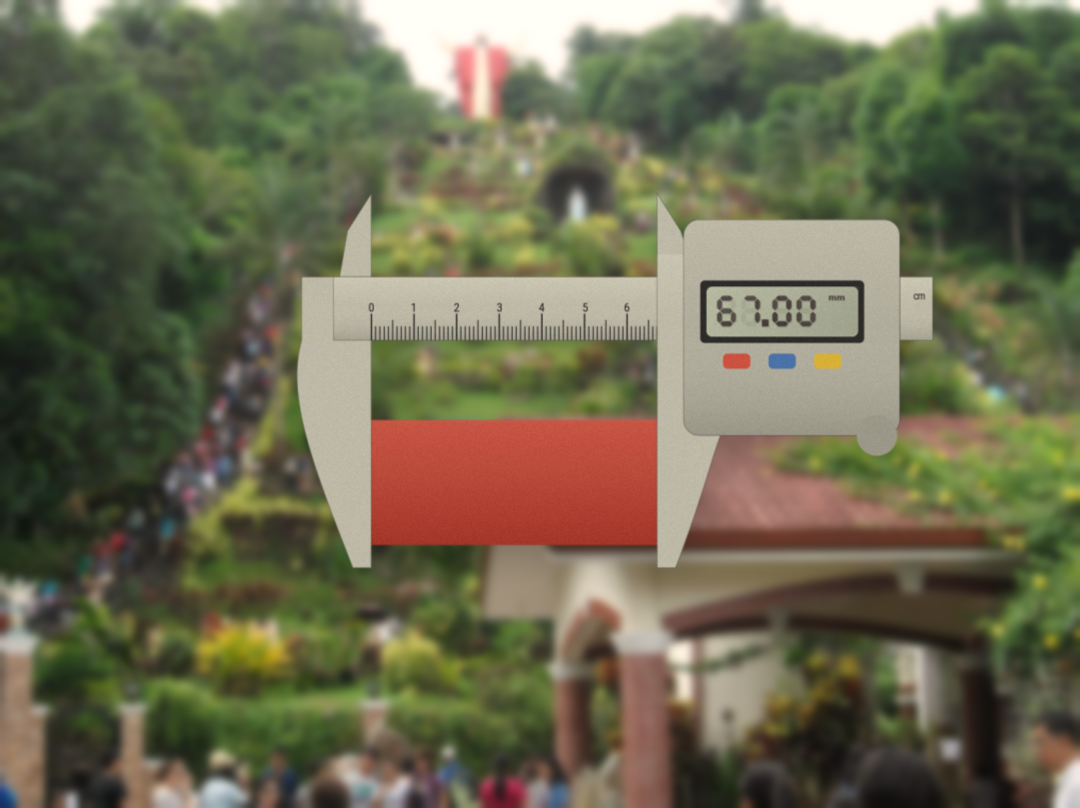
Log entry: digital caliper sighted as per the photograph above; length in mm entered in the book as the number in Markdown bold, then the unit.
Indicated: **67.00** mm
